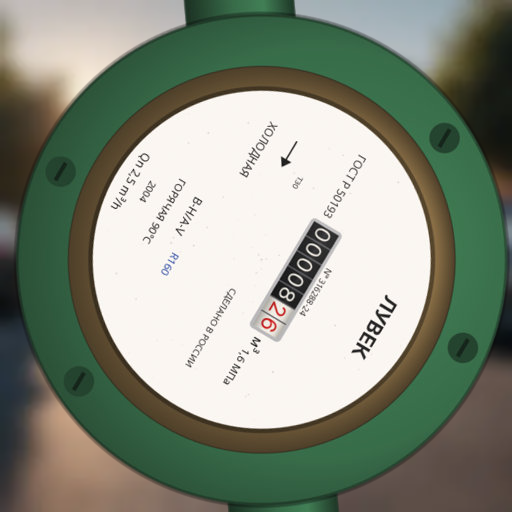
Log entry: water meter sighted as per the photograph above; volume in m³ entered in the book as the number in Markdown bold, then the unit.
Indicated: **8.26** m³
